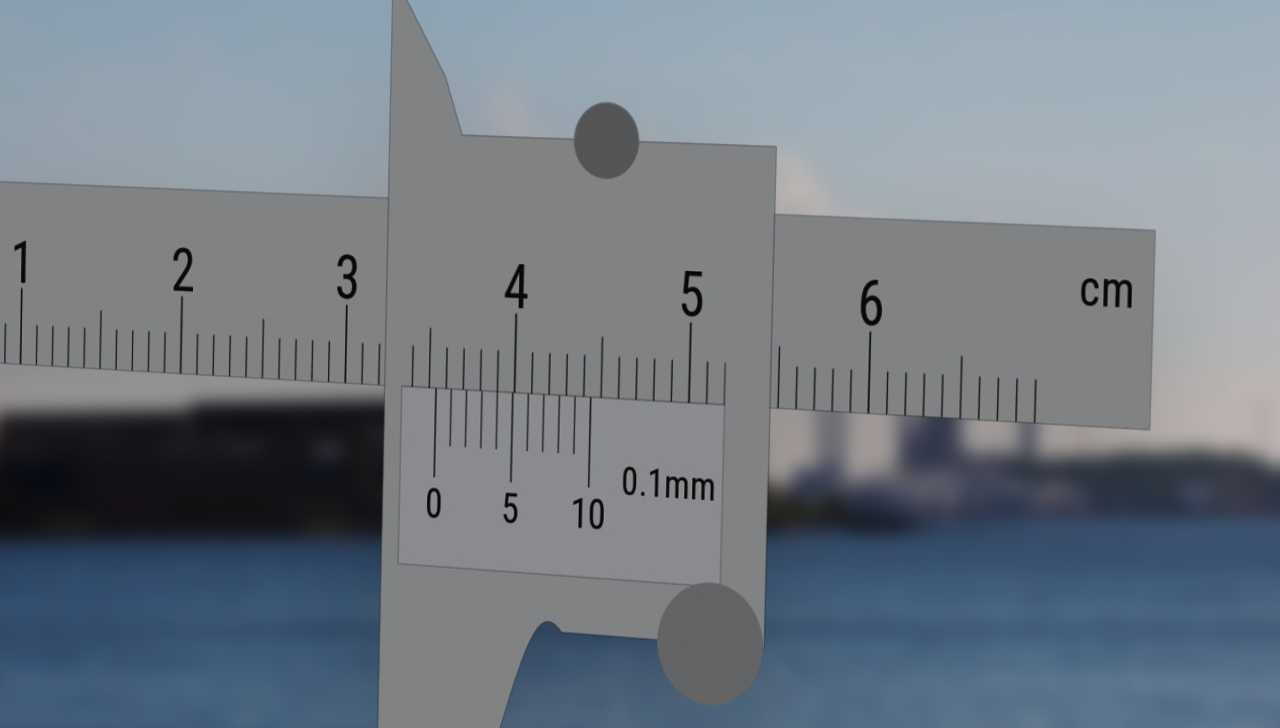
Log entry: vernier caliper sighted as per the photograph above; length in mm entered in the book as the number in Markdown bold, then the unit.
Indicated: **35.4** mm
